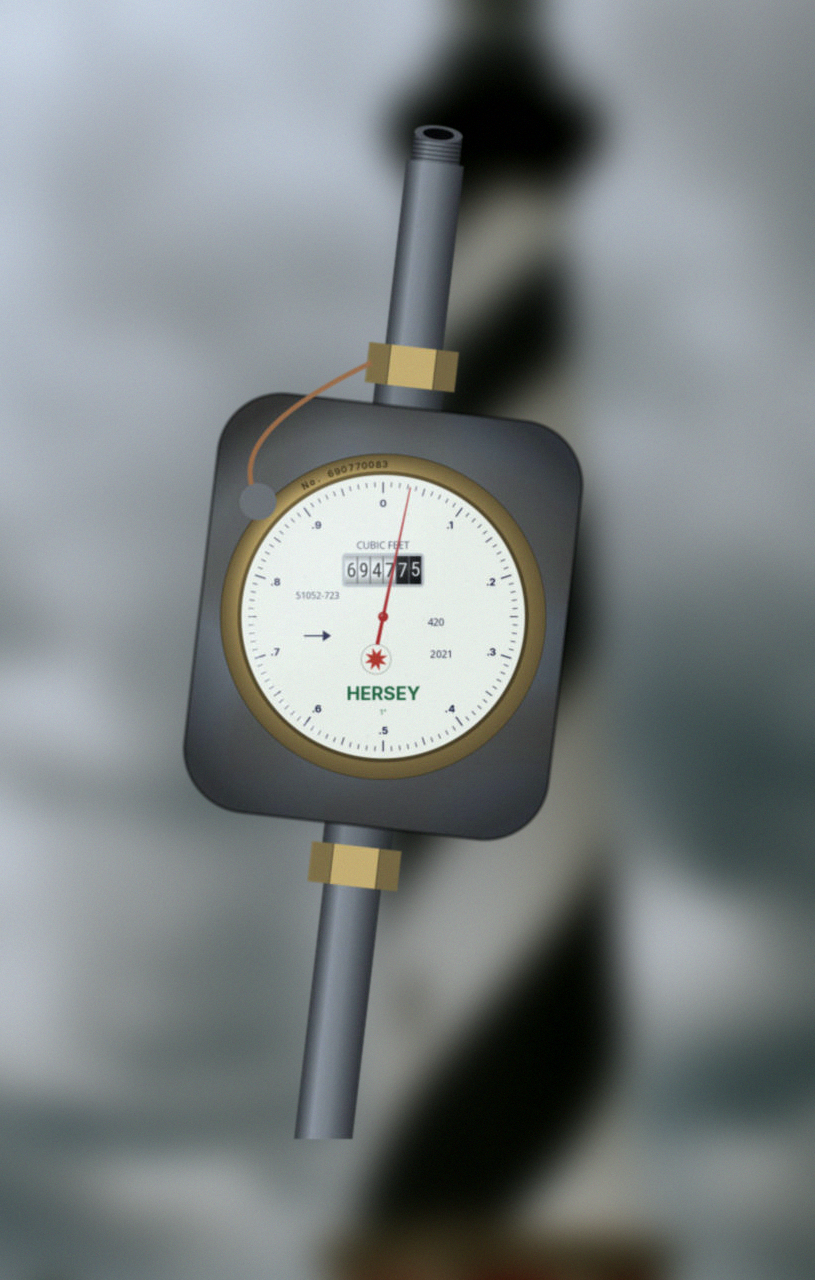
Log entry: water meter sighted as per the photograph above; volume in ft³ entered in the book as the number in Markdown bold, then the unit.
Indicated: **694775.03** ft³
